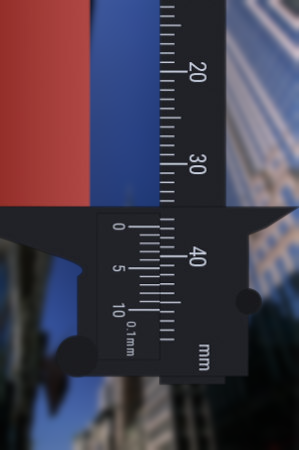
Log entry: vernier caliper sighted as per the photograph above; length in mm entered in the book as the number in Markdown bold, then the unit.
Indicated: **36.8** mm
